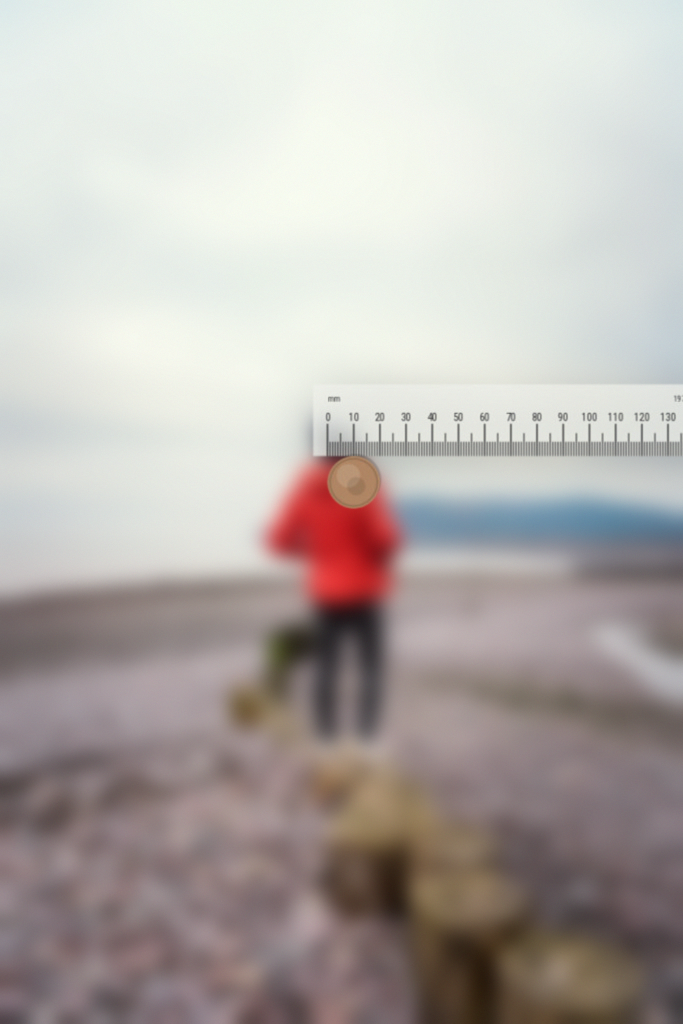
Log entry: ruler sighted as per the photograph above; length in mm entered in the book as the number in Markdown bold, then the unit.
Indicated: **20** mm
